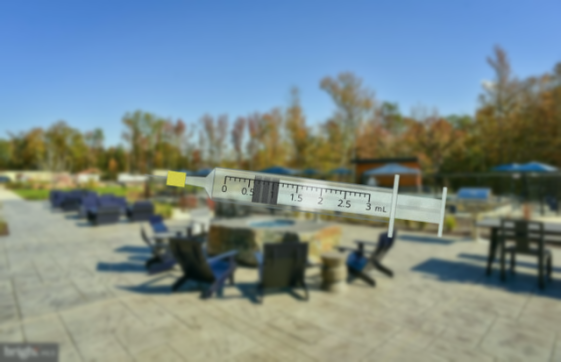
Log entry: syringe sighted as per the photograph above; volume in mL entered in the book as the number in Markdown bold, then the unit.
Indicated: **0.6** mL
